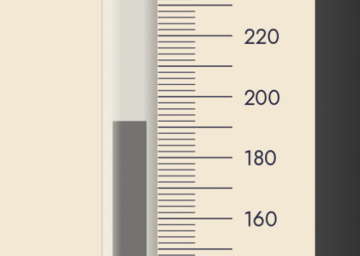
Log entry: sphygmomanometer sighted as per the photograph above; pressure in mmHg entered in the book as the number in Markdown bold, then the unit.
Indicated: **192** mmHg
